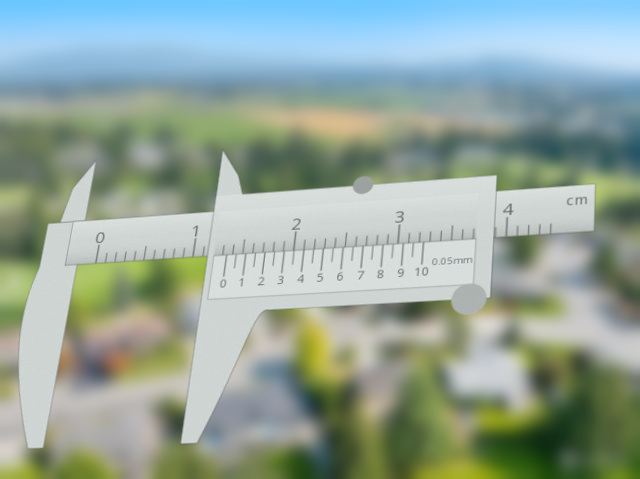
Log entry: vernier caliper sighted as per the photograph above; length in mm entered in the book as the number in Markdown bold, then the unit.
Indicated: **13.4** mm
